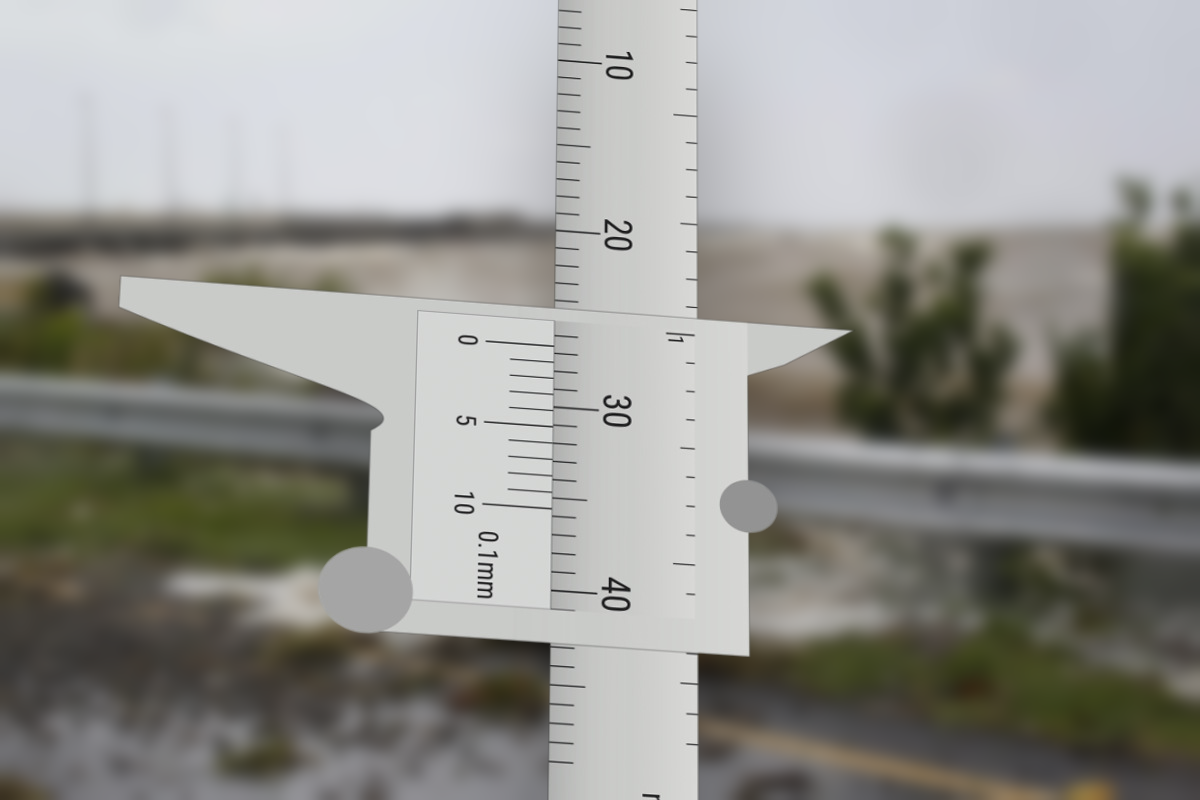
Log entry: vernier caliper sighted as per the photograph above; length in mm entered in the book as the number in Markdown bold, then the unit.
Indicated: **26.6** mm
